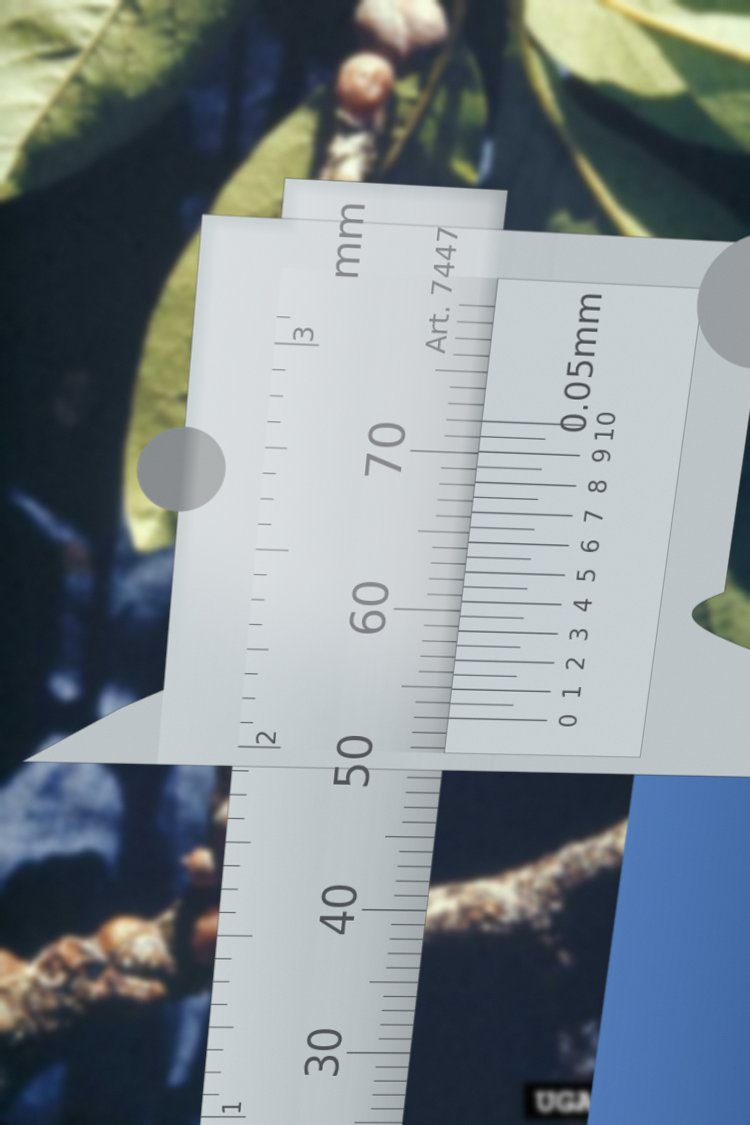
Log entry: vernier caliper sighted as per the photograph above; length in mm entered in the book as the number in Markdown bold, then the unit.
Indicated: **53.0** mm
